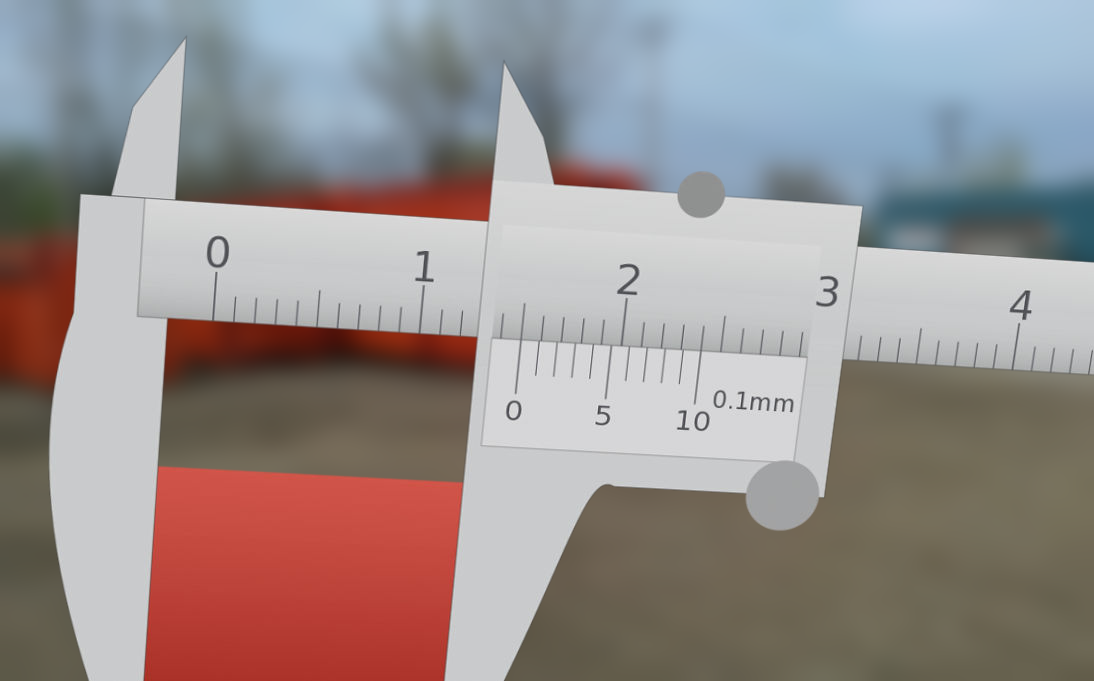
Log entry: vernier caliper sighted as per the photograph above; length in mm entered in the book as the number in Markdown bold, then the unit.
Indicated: **15.0** mm
